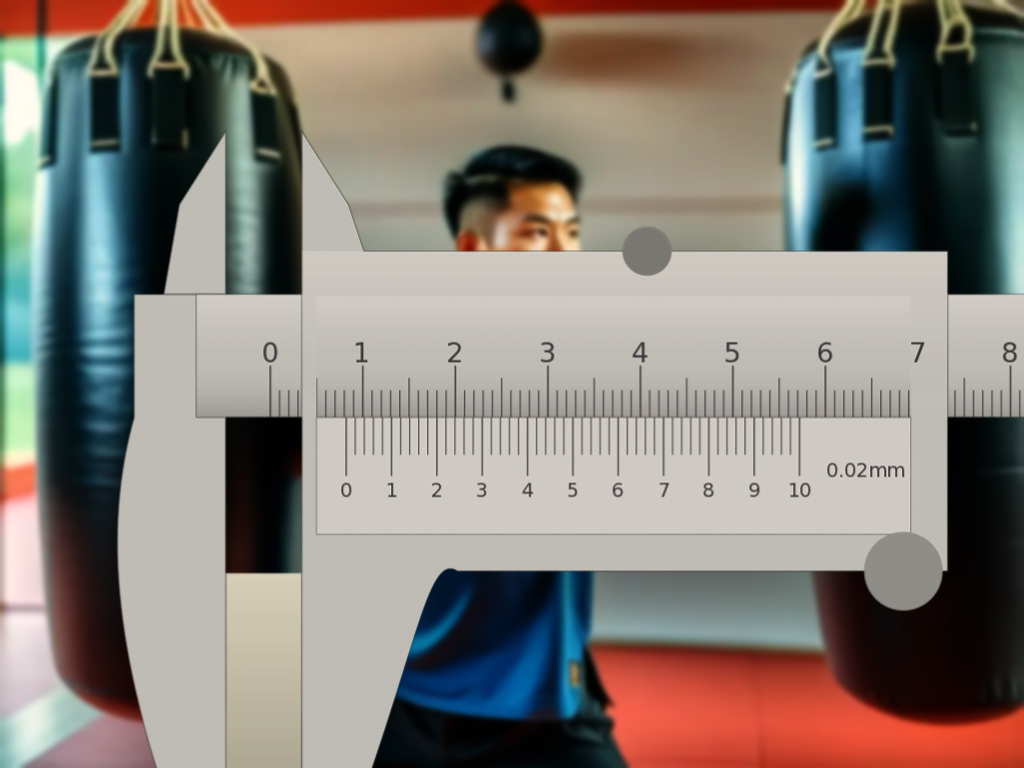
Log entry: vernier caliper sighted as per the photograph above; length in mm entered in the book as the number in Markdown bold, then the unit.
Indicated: **8.2** mm
